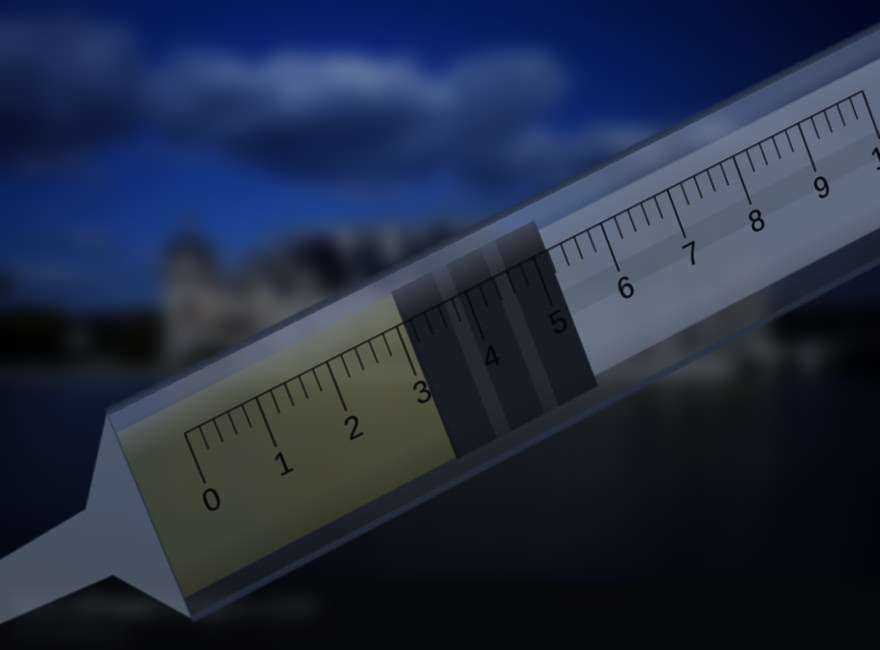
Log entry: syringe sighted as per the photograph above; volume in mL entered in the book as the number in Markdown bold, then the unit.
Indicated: **3.1** mL
